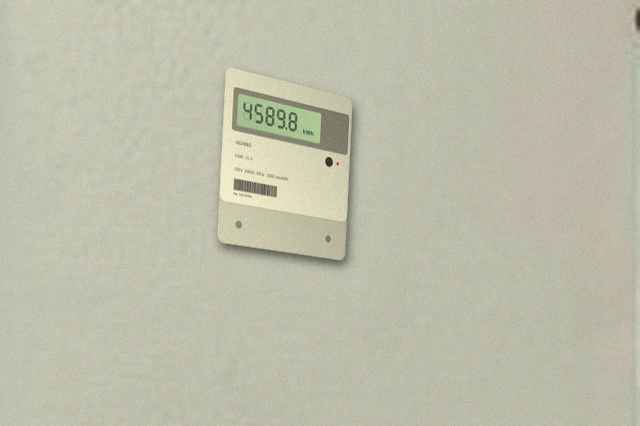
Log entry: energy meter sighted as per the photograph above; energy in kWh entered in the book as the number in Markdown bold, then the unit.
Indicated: **4589.8** kWh
